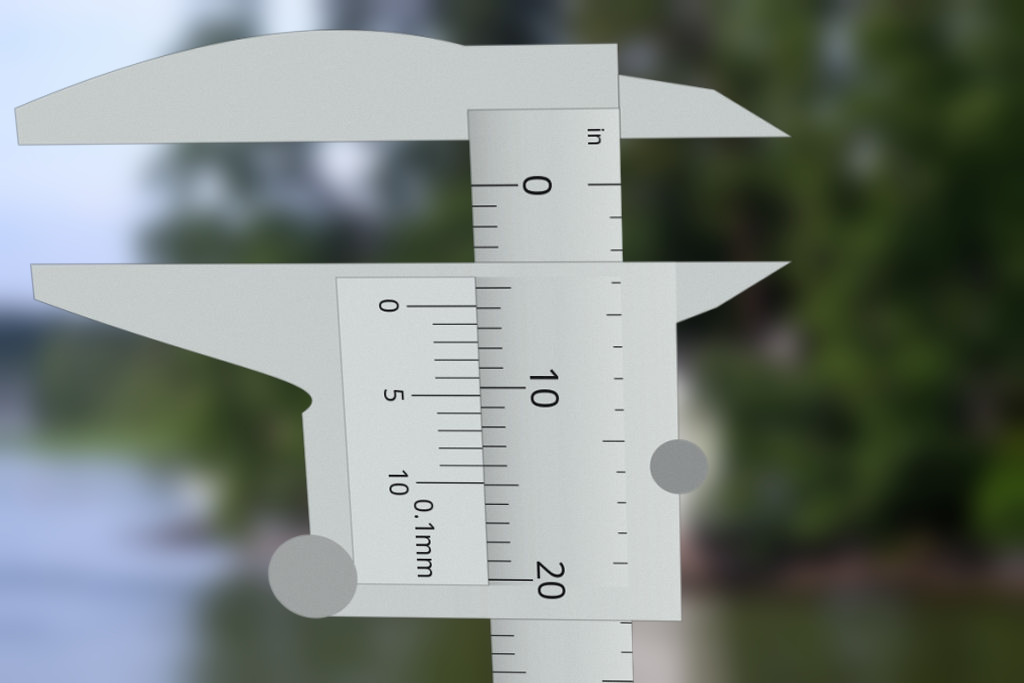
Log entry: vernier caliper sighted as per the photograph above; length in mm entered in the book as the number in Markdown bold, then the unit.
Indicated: **5.9** mm
